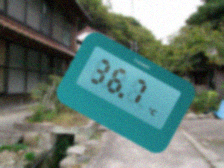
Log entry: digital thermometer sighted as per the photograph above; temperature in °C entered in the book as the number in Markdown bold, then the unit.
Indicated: **36.7** °C
